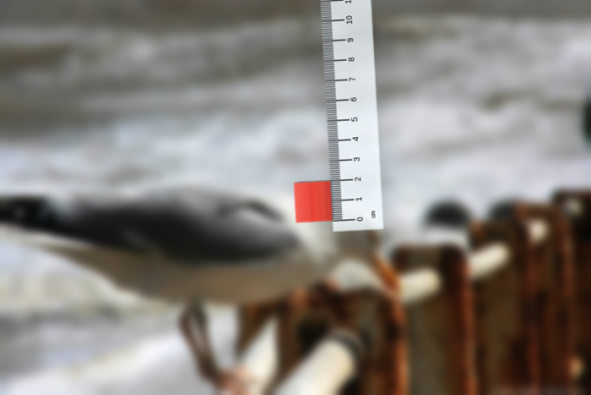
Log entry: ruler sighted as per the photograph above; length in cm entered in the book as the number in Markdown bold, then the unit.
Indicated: **2** cm
